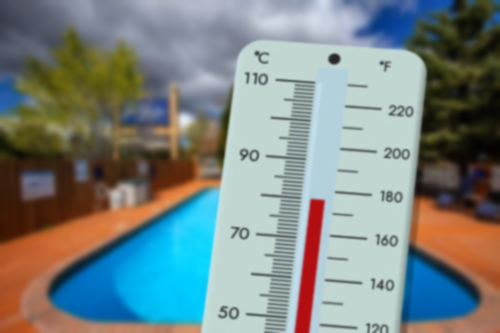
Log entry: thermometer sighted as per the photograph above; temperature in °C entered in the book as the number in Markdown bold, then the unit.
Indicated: **80** °C
